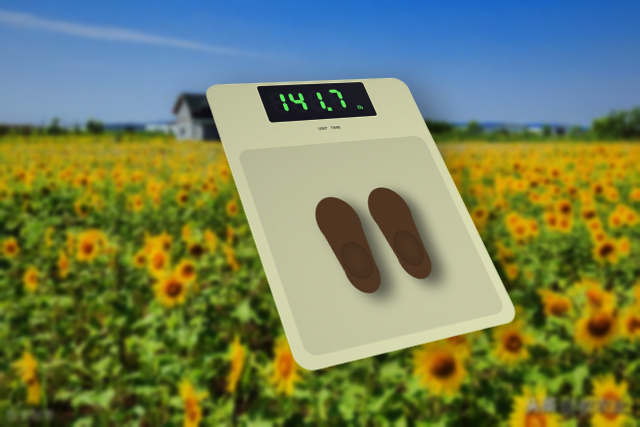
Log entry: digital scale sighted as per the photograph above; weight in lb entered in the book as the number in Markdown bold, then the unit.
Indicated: **141.7** lb
